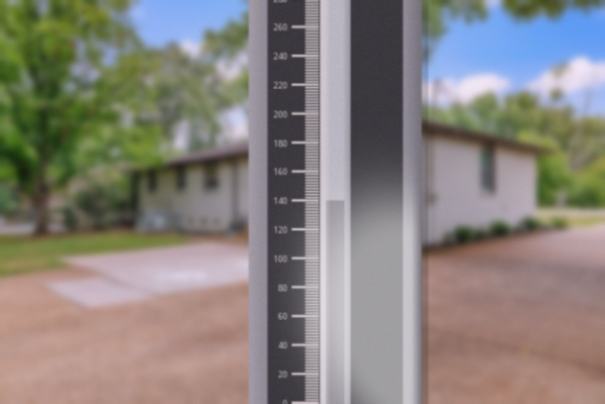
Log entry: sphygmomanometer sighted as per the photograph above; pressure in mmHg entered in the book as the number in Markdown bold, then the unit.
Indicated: **140** mmHg
